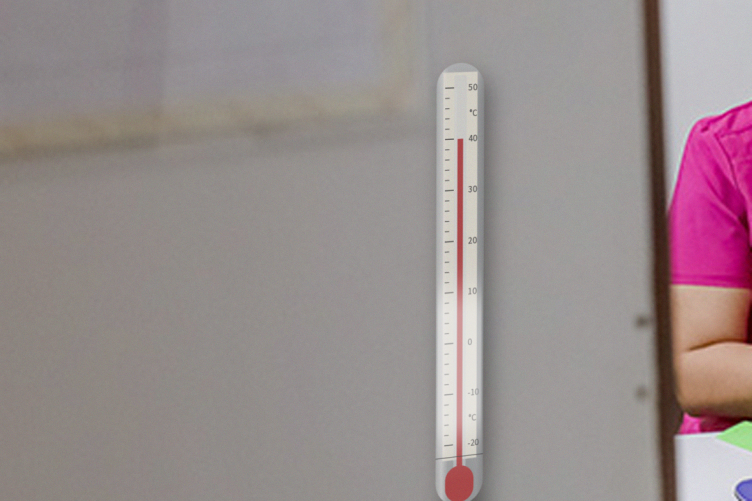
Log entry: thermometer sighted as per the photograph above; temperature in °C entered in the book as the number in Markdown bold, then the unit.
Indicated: **40** °C
